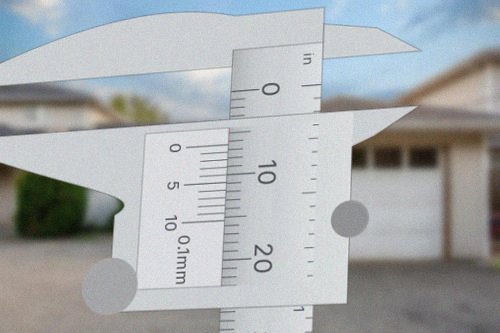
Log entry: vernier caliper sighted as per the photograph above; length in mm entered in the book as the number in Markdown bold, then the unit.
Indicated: **6.4** mm
